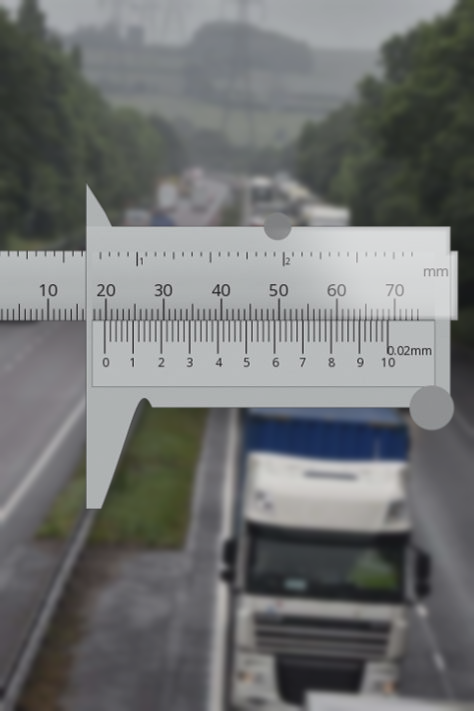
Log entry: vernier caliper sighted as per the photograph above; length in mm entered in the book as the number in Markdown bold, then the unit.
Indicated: **19.8** mm
